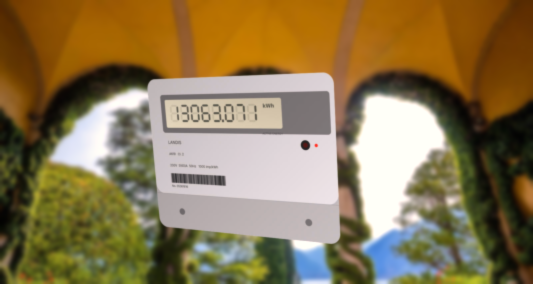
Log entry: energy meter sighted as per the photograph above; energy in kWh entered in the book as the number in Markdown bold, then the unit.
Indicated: **13063.071** kWh
